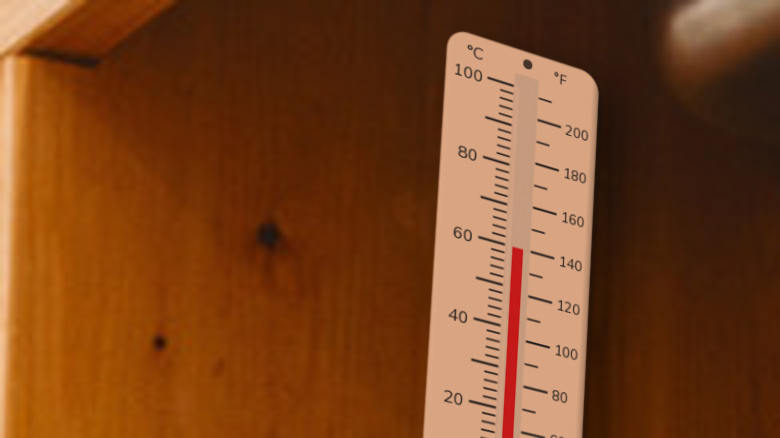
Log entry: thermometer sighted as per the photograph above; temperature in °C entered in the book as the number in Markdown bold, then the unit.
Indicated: **60** °C
